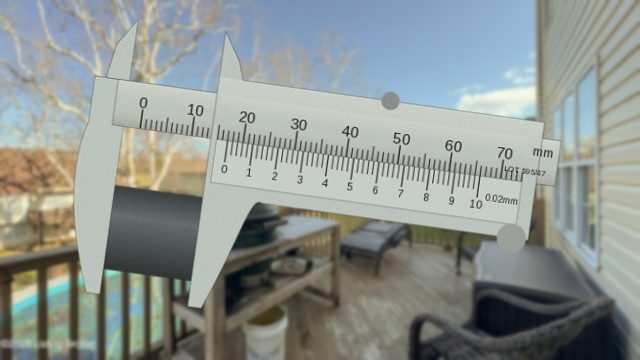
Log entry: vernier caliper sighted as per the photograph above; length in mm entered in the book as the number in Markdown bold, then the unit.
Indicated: **17.0** mm
